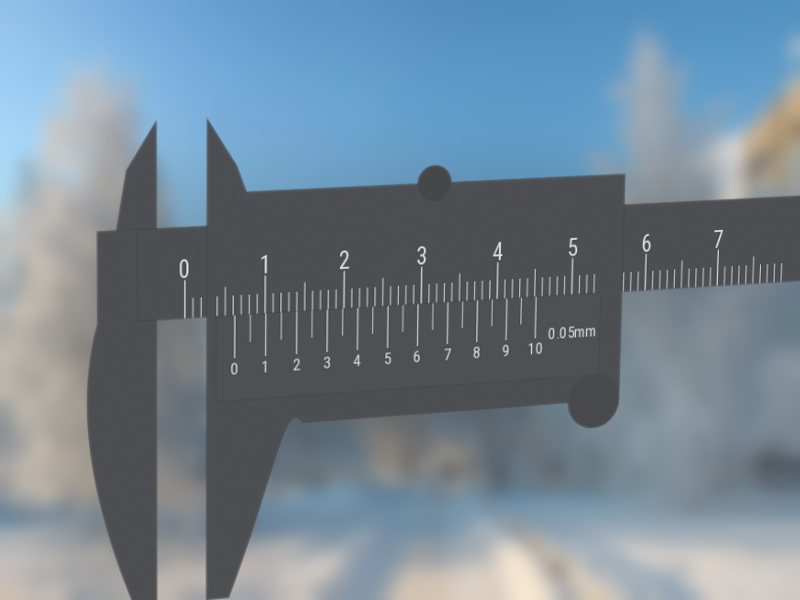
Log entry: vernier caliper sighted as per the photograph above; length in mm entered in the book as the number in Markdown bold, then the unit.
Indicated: **6.2** mm
